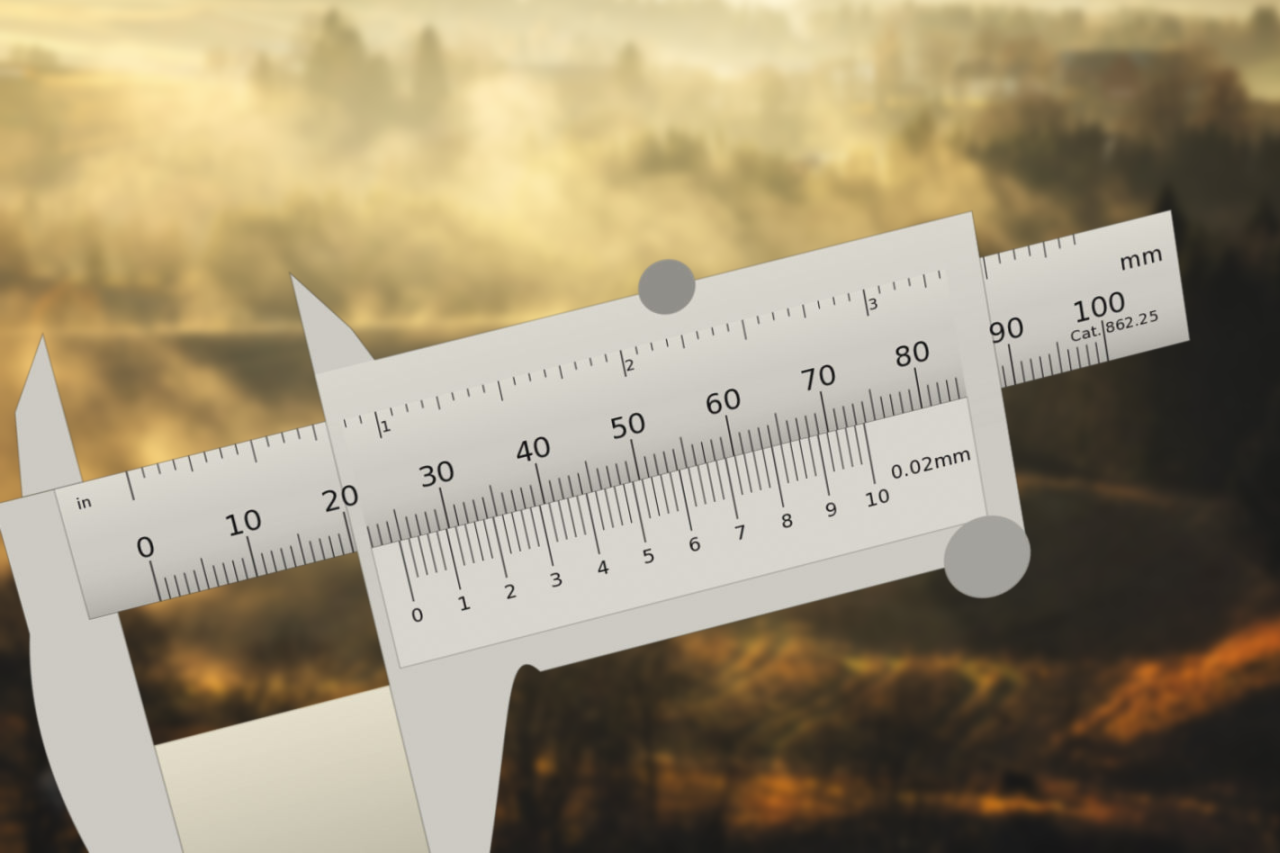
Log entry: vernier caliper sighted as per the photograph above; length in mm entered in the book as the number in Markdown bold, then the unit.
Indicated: **24.8** mm
